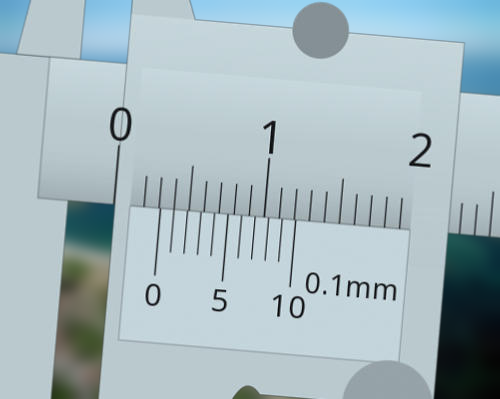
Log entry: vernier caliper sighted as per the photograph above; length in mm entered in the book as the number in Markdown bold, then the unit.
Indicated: **3.1** mm
